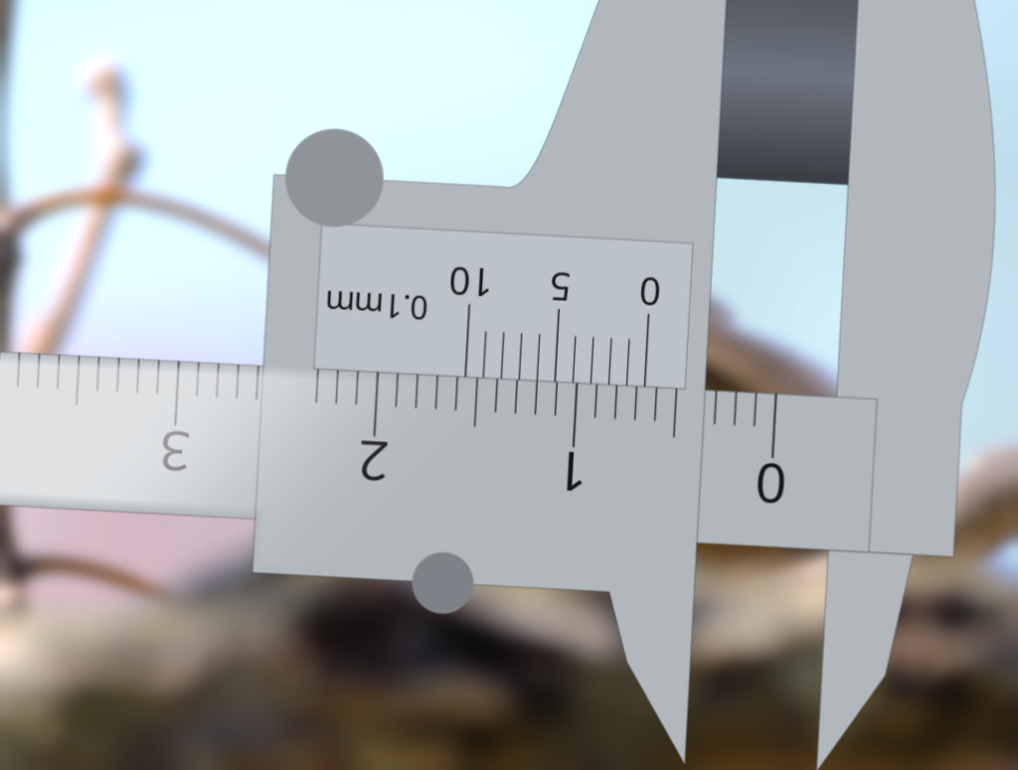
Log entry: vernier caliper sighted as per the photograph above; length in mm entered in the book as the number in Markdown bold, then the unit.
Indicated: **6.6** mm
